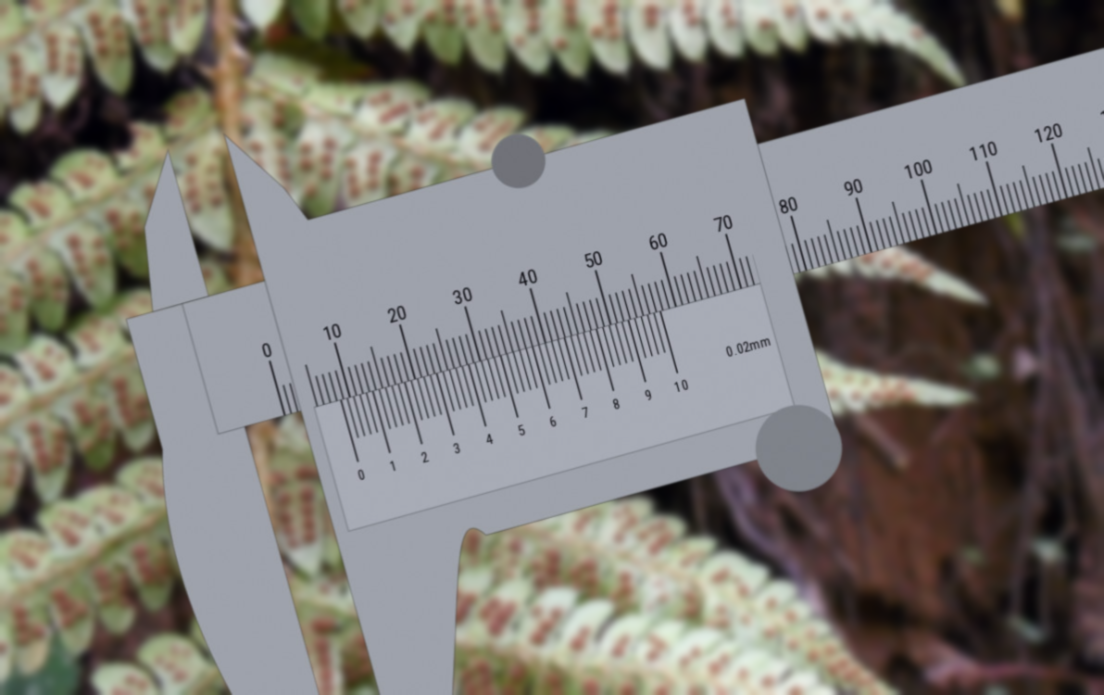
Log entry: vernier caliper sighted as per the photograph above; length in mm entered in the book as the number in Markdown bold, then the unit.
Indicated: **8.6** mm
